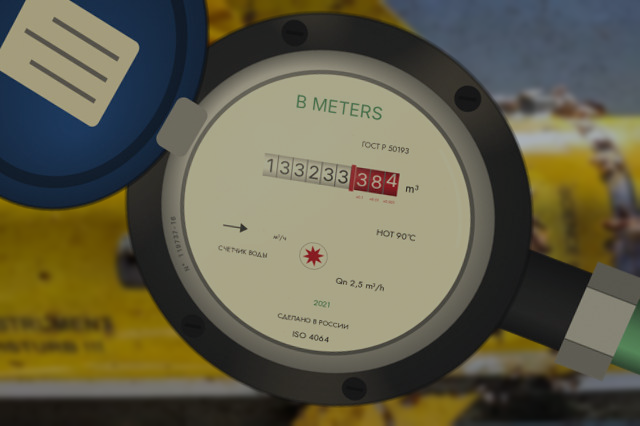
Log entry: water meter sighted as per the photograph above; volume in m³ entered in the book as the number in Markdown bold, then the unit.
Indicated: **133233.384** m³
